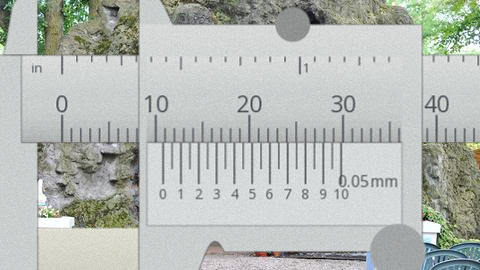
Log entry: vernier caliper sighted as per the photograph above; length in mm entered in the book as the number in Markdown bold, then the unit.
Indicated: **10.8** mm
